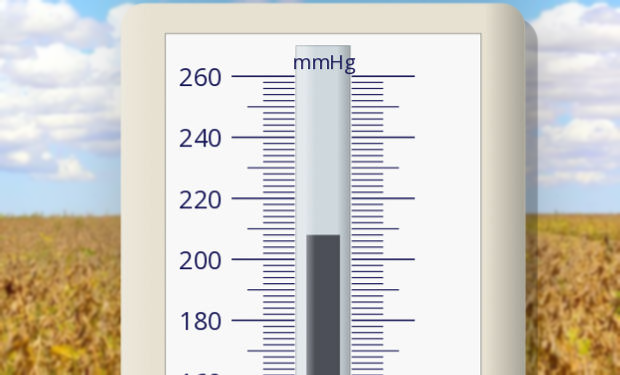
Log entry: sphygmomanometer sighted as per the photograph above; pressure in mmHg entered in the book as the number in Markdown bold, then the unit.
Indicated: **208** mmHg
